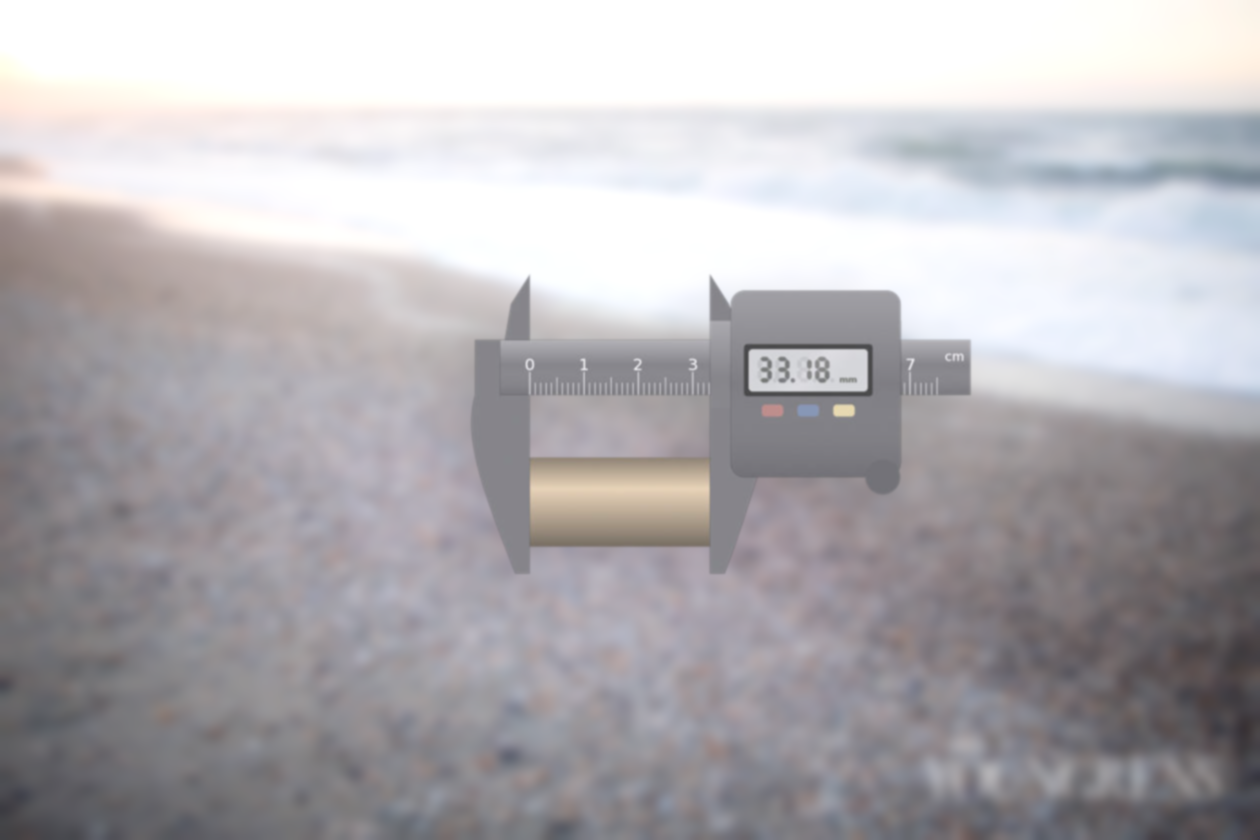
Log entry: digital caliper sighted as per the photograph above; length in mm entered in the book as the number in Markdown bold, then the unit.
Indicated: **33.18** mm
